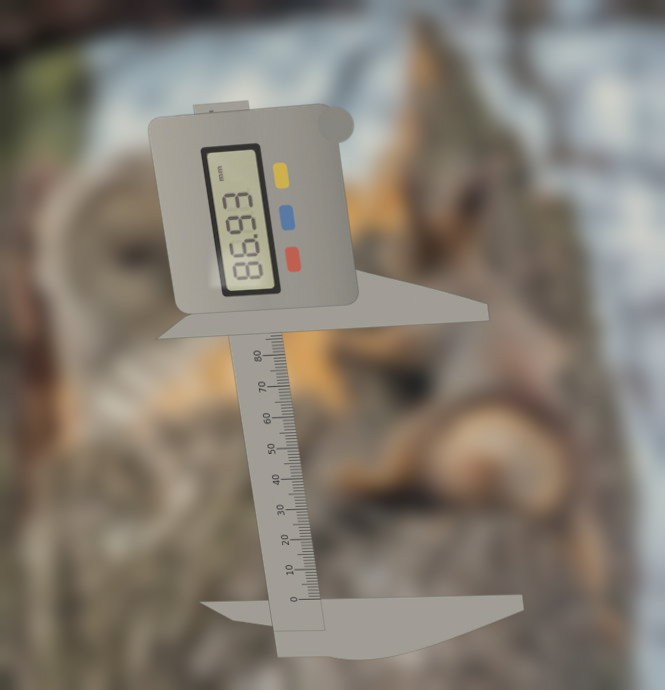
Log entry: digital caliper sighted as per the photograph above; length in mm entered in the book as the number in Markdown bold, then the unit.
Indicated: **86.93** mm
